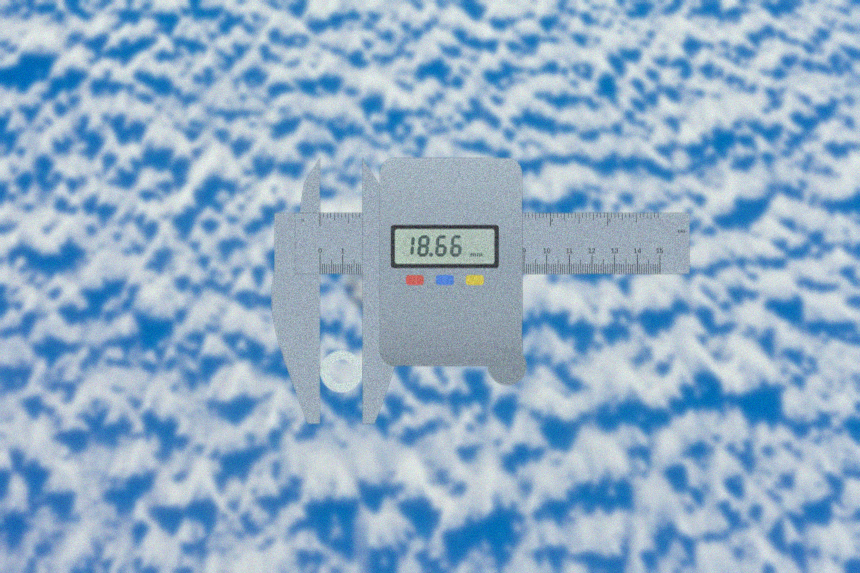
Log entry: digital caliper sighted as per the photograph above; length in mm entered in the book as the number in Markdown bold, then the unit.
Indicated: **18.66** mm
